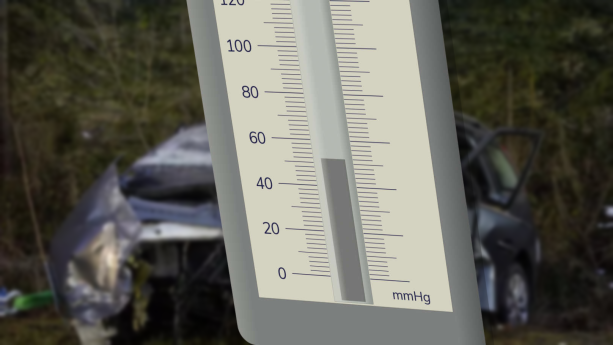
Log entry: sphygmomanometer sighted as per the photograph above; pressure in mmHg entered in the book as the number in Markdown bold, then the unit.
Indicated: **52** mmHg
